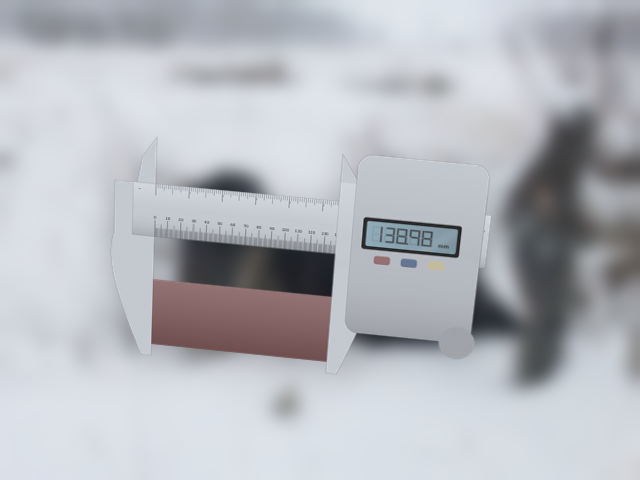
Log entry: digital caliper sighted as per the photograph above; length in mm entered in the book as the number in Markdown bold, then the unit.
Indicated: **138.98** mm
